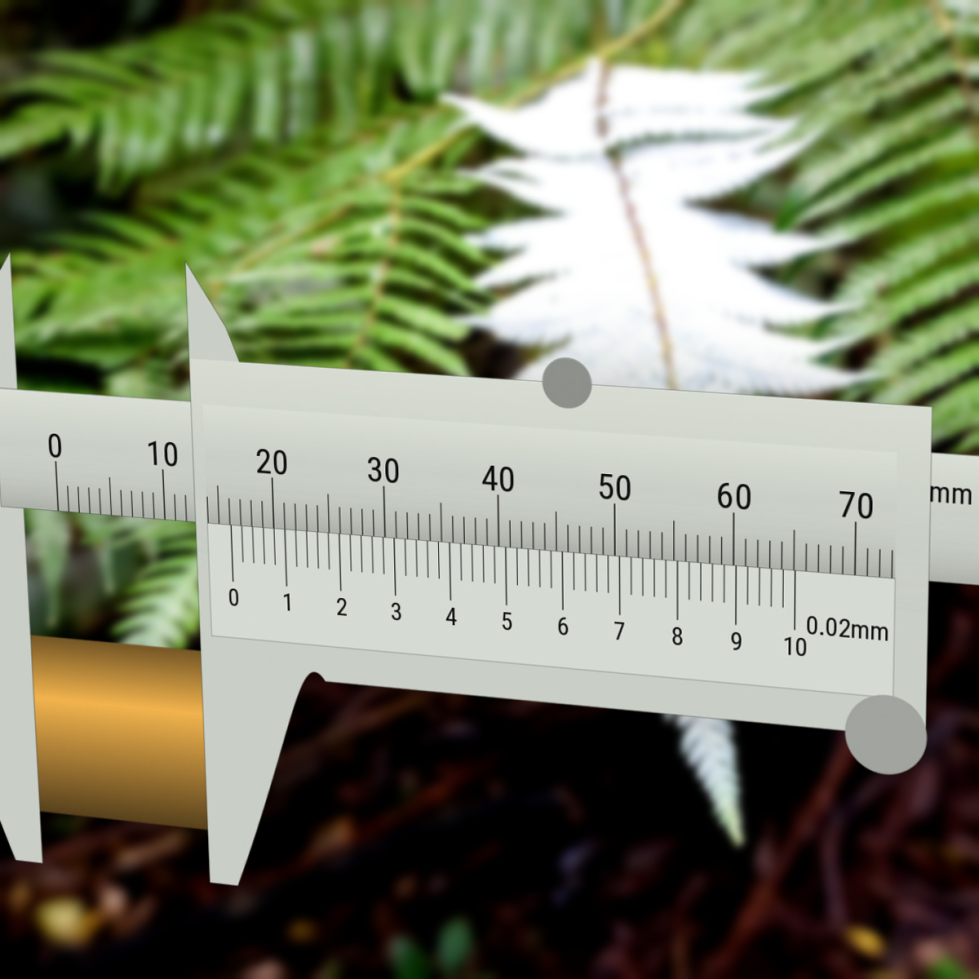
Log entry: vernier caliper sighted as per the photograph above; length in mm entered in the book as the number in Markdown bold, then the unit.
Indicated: **16.1** mm
